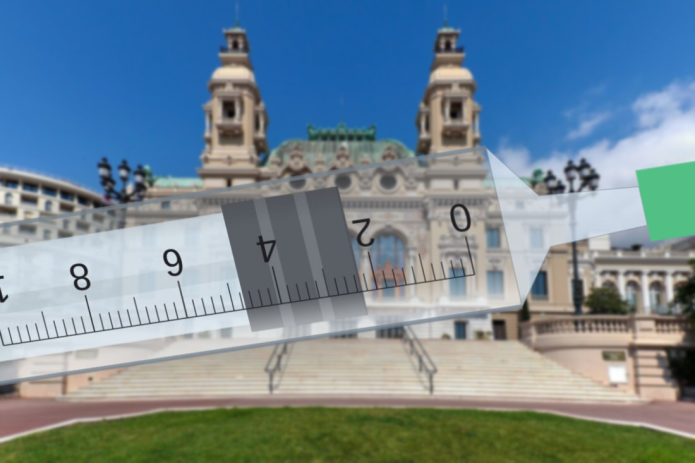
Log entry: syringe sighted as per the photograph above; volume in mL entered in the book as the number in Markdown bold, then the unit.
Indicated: **2.3** mL
